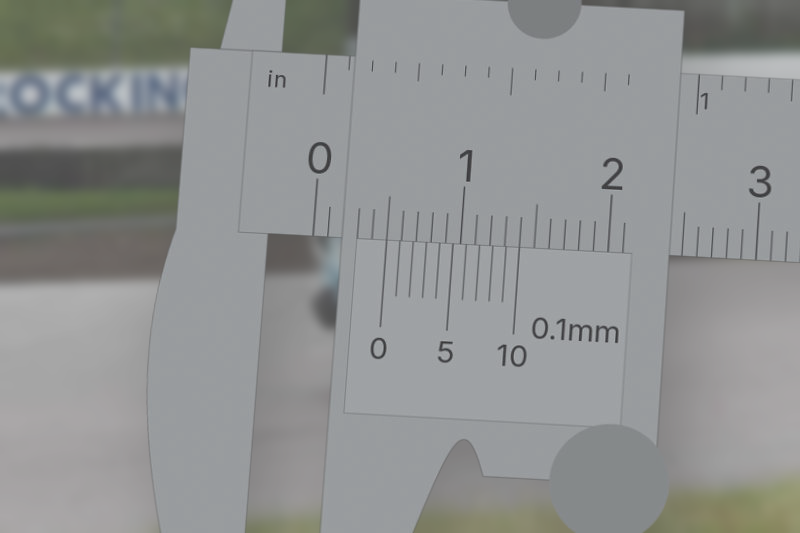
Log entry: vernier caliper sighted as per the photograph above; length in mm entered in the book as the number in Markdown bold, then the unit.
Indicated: **5.0** mm
